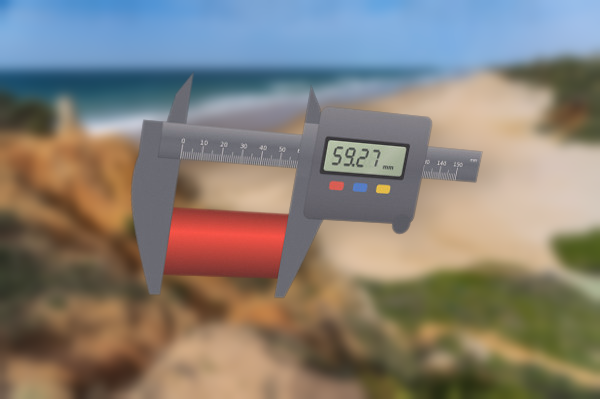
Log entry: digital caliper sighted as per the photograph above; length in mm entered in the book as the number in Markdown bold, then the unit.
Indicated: **59.27** mm
